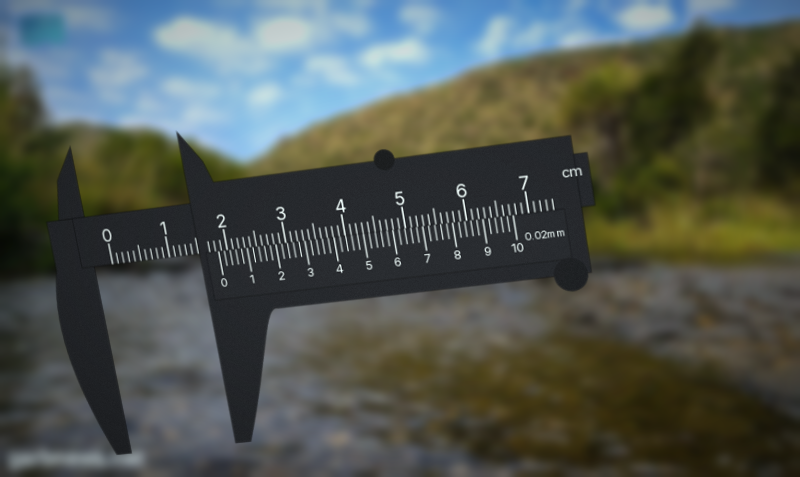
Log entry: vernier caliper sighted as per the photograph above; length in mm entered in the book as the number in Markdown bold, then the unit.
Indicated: **18.5** mm
